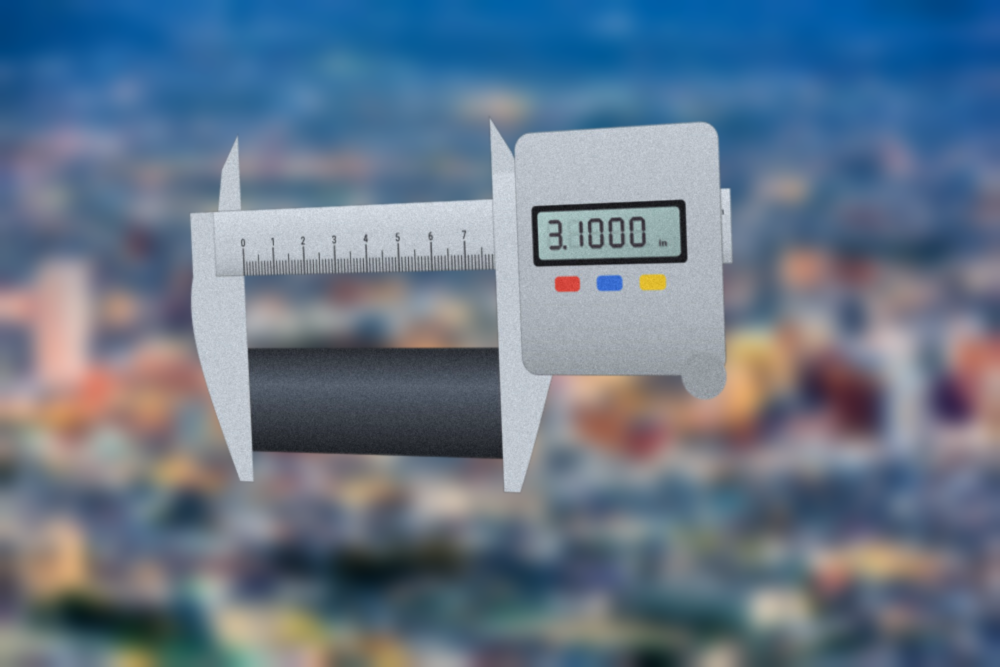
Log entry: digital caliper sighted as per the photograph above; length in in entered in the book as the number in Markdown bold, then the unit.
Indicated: **3.1000** in
